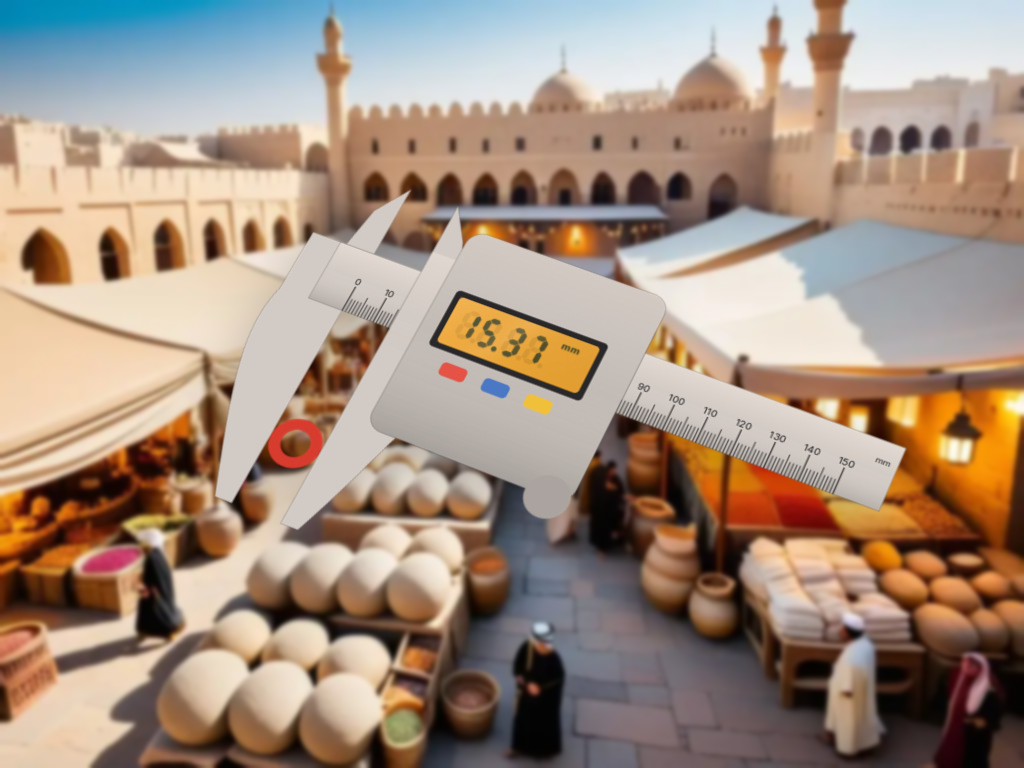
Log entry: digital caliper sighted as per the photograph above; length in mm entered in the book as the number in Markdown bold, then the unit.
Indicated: **15.37** mm
